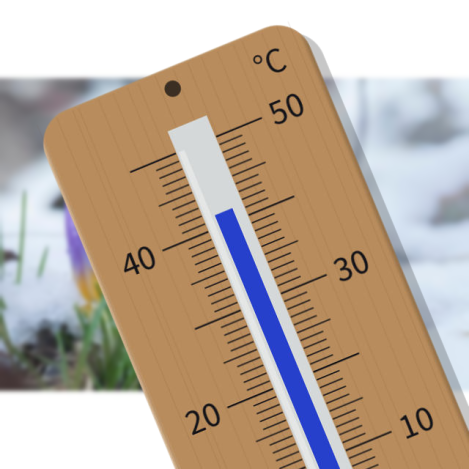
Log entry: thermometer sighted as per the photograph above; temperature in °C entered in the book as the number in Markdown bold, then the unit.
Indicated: **41.5** °C
